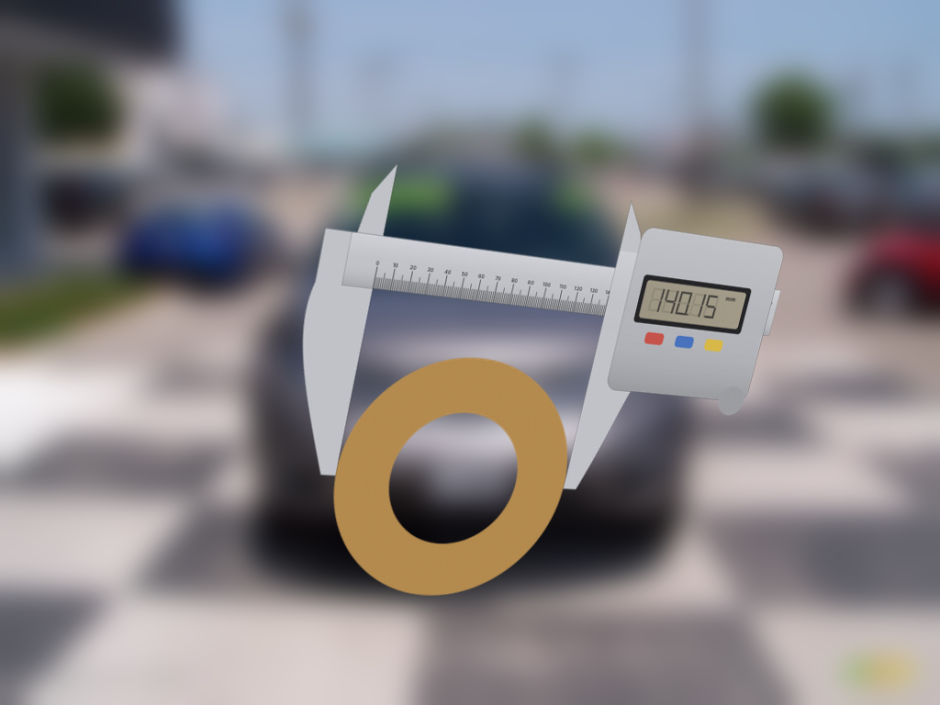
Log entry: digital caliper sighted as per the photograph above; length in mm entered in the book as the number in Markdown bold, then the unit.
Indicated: **140.15** mm
